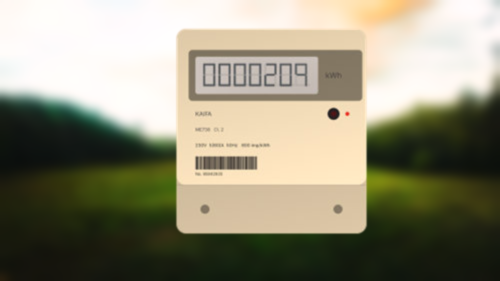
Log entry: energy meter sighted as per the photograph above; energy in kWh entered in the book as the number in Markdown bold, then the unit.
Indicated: **209** kWh
